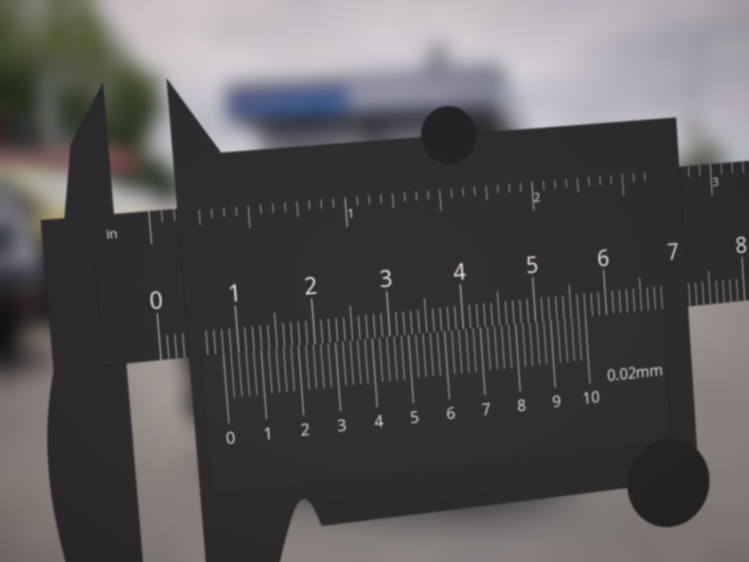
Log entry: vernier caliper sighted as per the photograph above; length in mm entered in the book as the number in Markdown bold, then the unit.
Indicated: **8.0** mm
